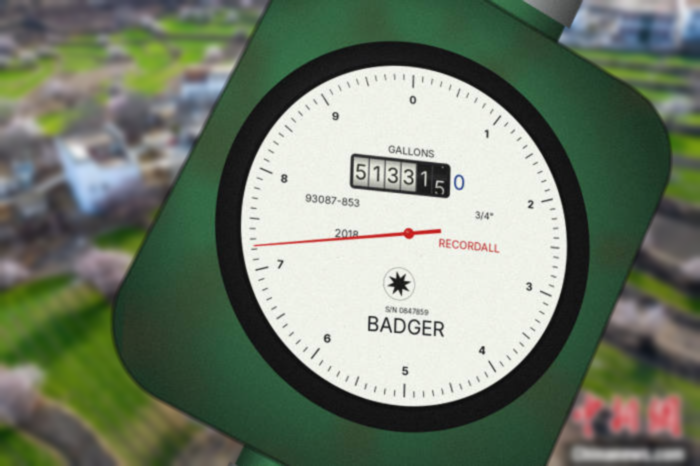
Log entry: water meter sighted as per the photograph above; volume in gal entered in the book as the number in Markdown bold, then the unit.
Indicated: **5133147.2** gal
